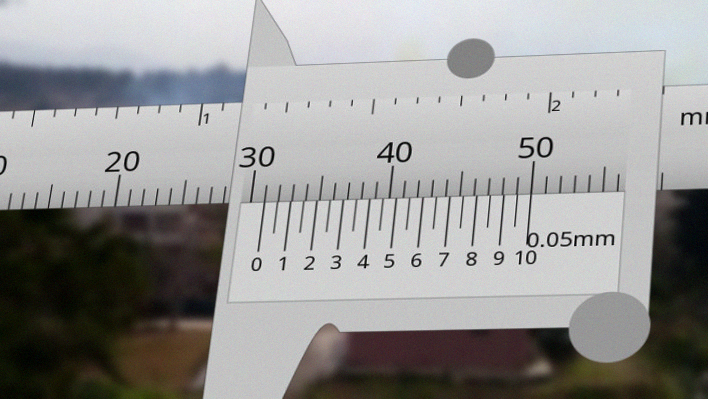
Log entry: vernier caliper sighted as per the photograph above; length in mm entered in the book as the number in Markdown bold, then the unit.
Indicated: **31.0** mm
